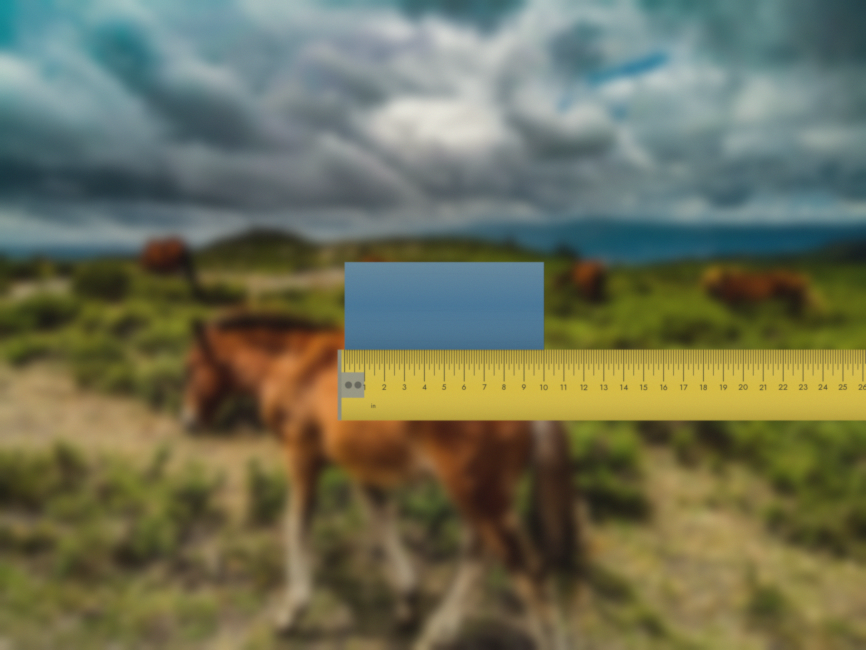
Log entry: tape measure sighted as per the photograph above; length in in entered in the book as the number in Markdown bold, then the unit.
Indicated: **10** in
